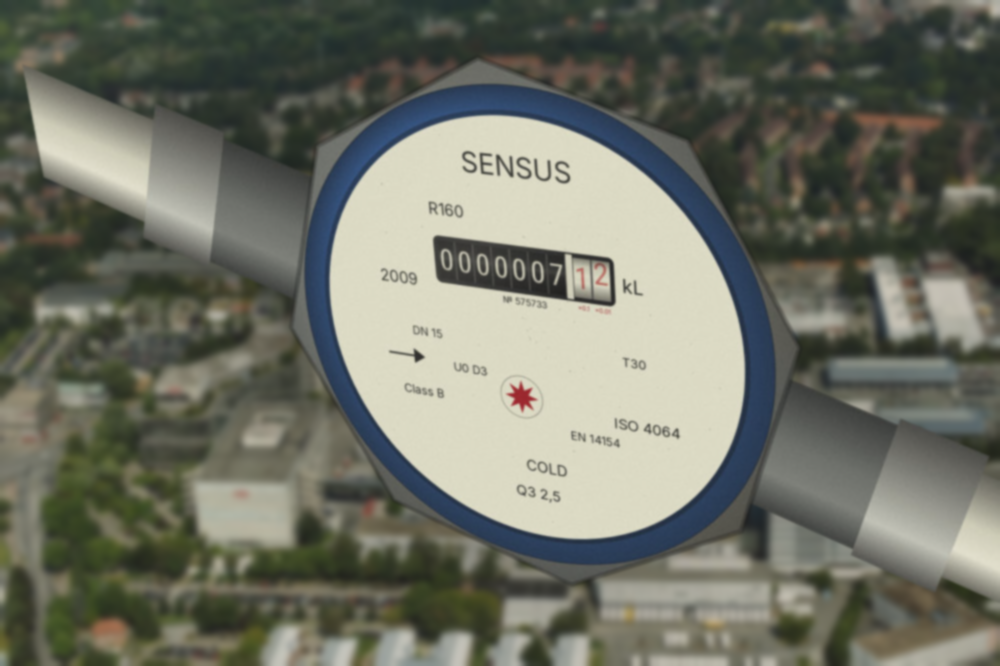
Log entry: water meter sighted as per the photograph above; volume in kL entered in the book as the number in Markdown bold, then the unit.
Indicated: **7.12** kL
